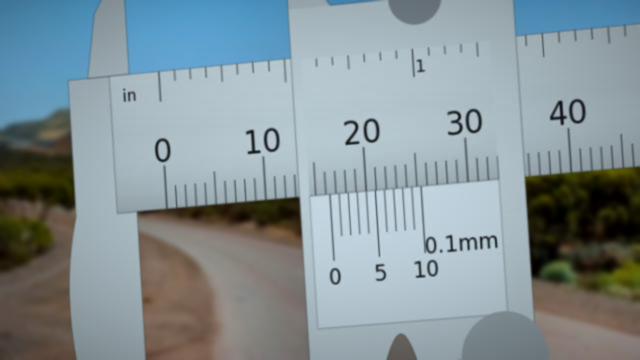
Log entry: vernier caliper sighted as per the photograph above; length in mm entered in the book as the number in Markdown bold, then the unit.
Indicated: **16.4** mm
